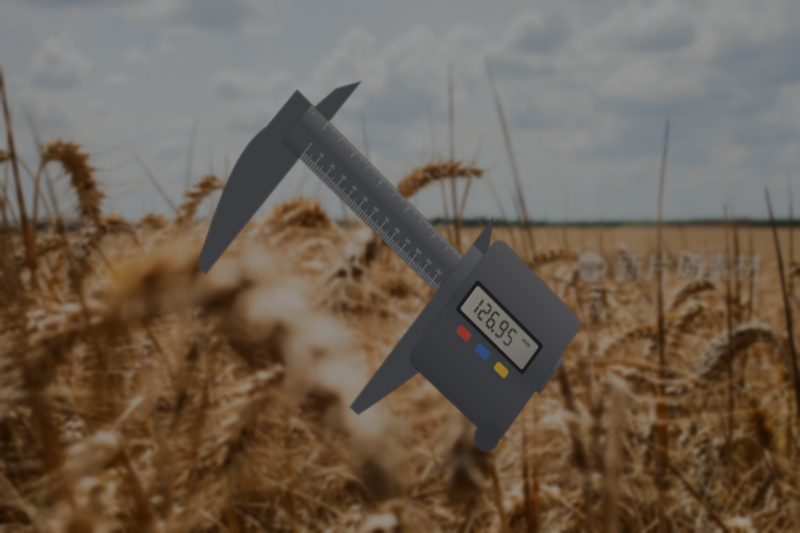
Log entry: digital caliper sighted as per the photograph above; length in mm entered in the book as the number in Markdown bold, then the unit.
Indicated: **126.95** mm
